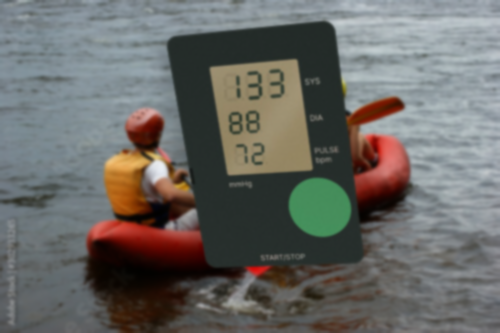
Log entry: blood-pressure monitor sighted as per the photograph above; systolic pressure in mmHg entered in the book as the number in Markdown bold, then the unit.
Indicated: **133** mmHg
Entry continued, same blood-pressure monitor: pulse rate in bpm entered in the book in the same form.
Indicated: **72** bpm
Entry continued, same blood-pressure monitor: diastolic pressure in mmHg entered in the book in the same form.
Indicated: **88** mmHg
